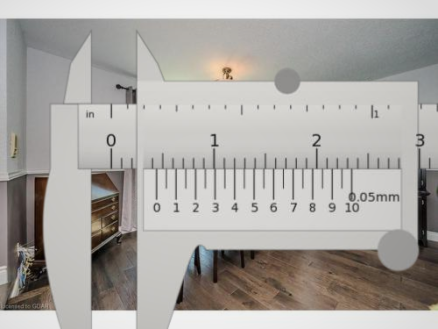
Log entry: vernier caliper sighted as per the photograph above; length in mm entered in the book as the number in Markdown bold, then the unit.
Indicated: **4.4** mm
